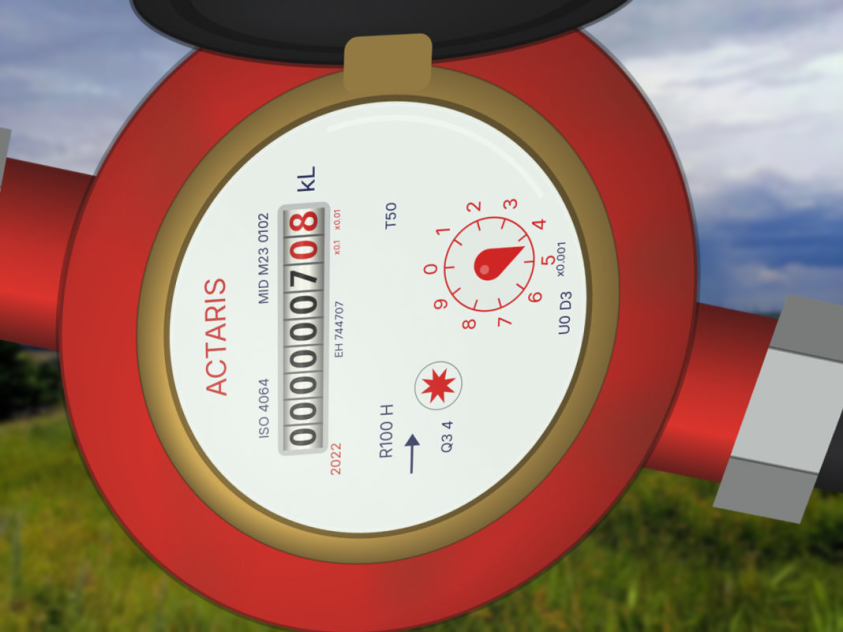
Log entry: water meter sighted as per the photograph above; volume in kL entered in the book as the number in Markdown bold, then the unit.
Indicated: **7.084** kL
